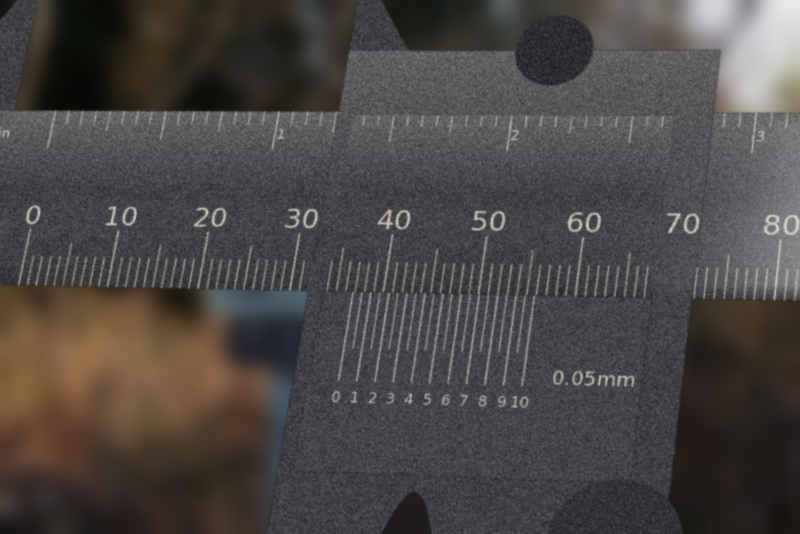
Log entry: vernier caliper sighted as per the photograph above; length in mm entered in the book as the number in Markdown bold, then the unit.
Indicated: **36.8** mm
